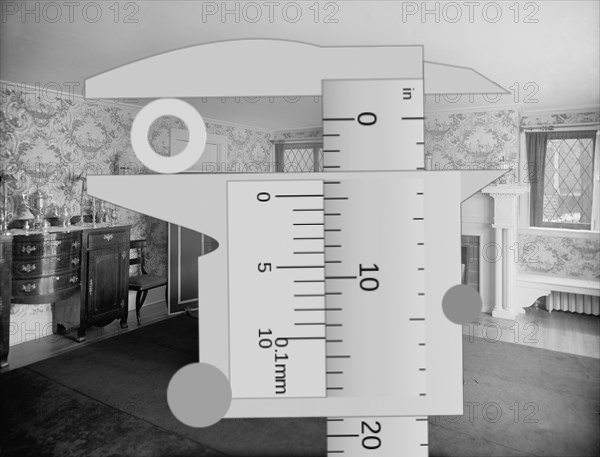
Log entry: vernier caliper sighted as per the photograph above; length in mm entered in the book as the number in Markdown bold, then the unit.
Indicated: **4.8** mm
